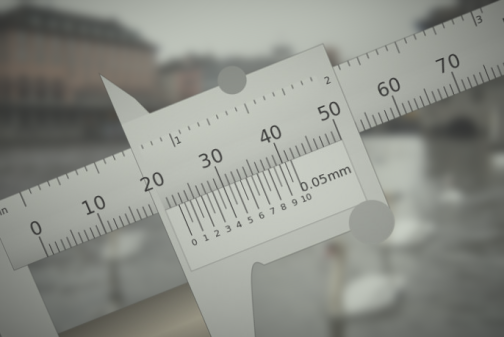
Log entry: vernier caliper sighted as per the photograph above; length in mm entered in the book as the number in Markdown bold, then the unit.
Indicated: **22.4** mm
